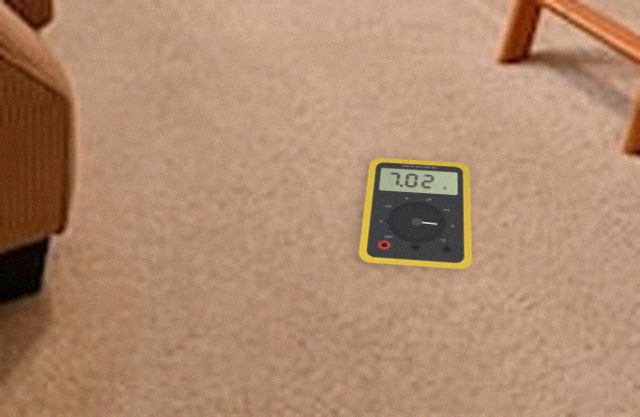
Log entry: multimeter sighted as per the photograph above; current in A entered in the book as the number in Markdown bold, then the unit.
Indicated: **7.02** A
